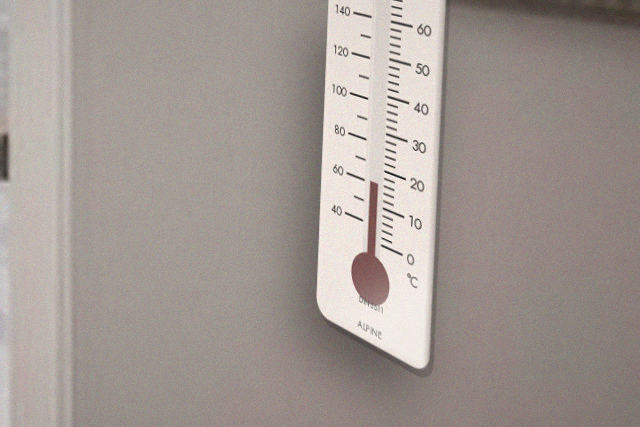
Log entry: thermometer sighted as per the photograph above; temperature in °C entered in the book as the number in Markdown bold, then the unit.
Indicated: **16** °C
